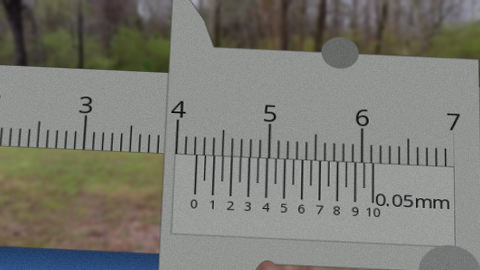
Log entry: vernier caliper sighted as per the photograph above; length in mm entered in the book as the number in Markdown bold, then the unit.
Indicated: **42.2** mm
